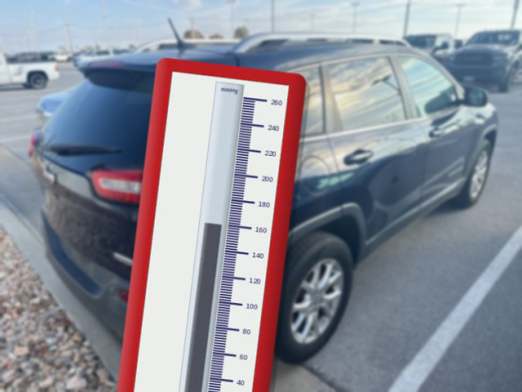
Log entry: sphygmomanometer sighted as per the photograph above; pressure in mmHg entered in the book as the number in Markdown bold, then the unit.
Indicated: **160** mmHg
